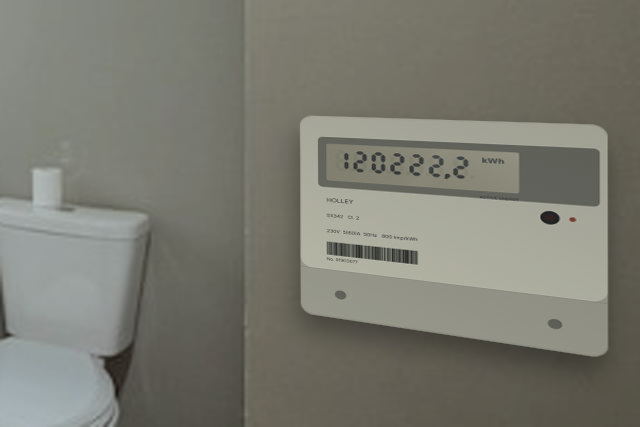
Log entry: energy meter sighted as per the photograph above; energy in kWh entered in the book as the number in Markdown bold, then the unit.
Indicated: **120222.2** kWh
